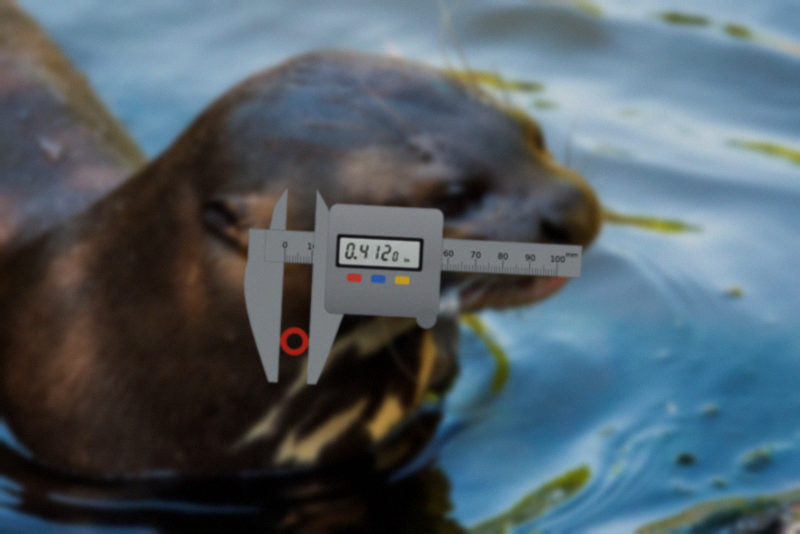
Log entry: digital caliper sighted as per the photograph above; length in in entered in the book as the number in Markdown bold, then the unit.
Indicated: **0.4120** in
